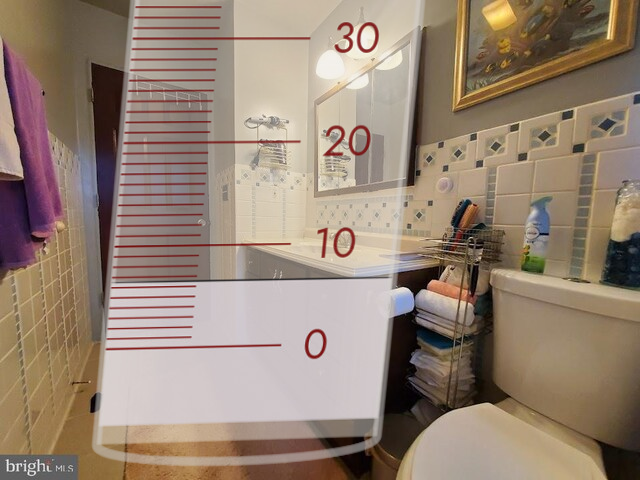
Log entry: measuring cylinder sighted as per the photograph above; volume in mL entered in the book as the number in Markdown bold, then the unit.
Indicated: **6.5** mL
